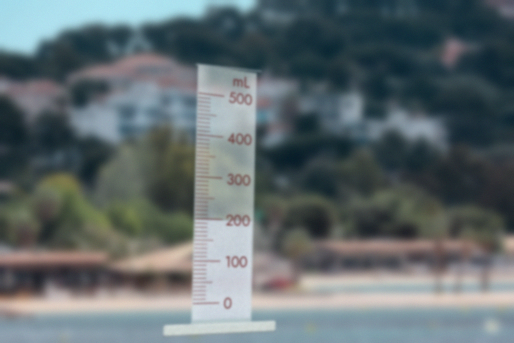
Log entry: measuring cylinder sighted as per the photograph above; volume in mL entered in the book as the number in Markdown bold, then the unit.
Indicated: **200** mL
